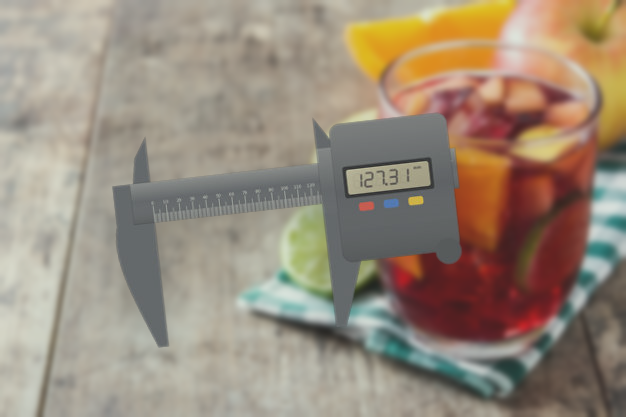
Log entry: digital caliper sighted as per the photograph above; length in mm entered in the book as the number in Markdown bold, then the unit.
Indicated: **127.31** mm
